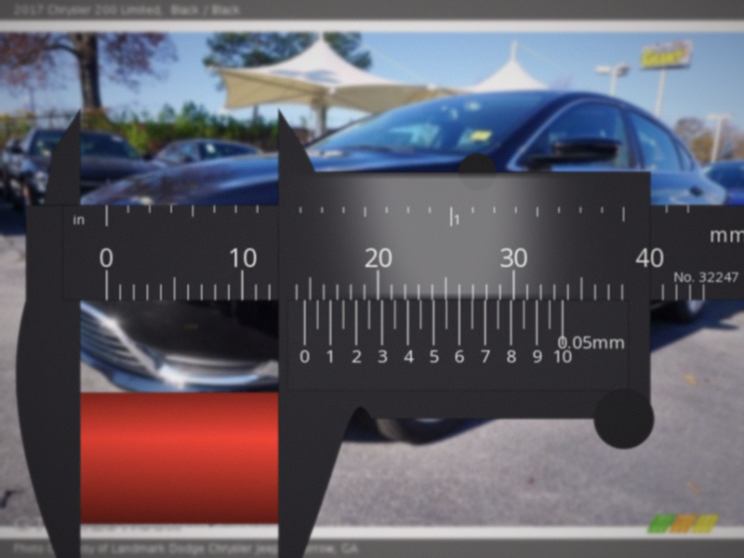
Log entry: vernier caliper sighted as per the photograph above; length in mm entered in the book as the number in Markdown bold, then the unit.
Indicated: **14.6** mm
